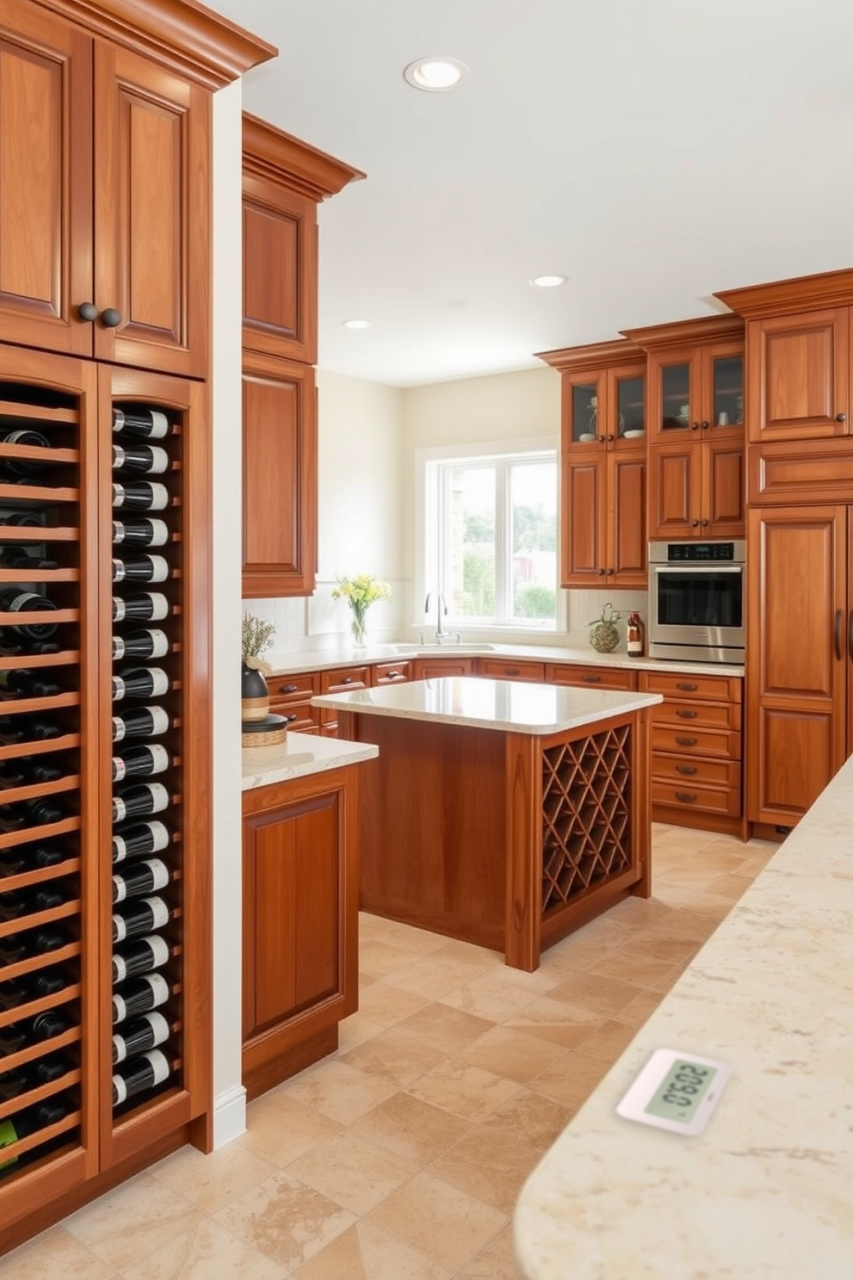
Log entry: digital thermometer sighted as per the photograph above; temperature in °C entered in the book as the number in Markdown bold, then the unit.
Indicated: **209.0** °C
